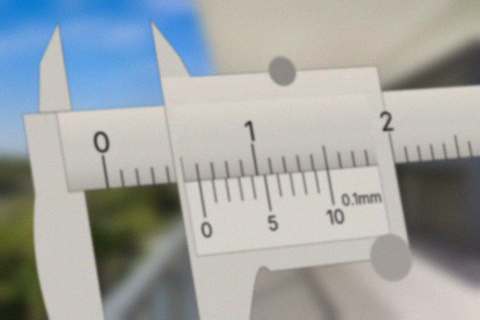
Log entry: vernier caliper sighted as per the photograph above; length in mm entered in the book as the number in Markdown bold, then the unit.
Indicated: **6.0** mm
